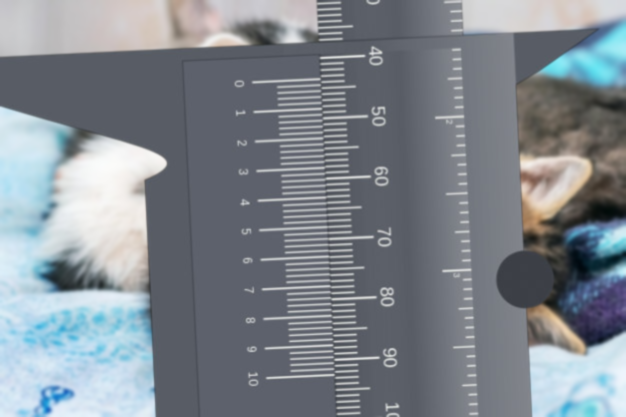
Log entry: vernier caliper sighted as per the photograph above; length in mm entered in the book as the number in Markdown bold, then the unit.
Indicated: **43.5** mm
